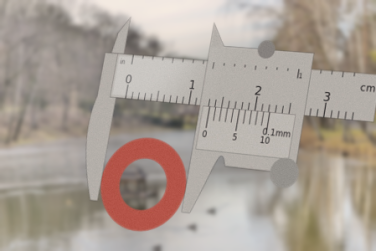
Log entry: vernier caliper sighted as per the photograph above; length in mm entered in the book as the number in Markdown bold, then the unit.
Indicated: **13.2** mm
